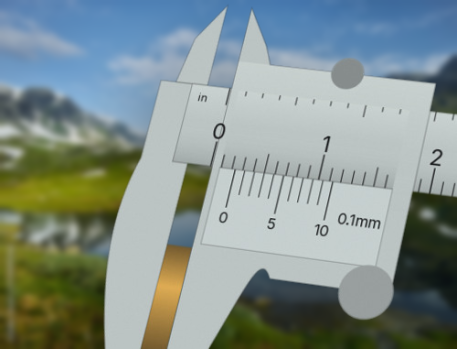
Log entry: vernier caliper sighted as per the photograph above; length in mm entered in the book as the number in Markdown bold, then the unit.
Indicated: **2.3** mm
